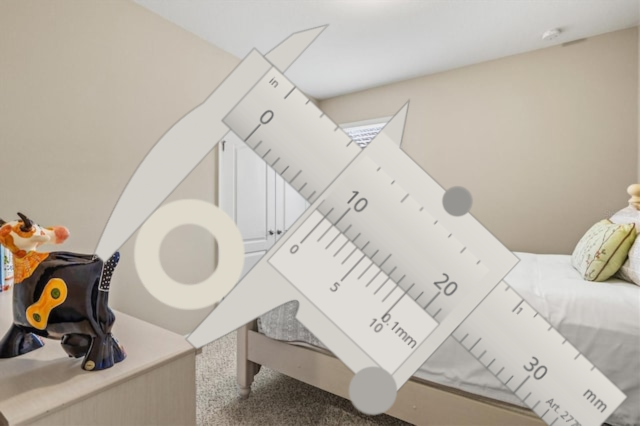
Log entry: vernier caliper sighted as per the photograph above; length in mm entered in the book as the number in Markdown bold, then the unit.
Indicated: **9.0** mm
